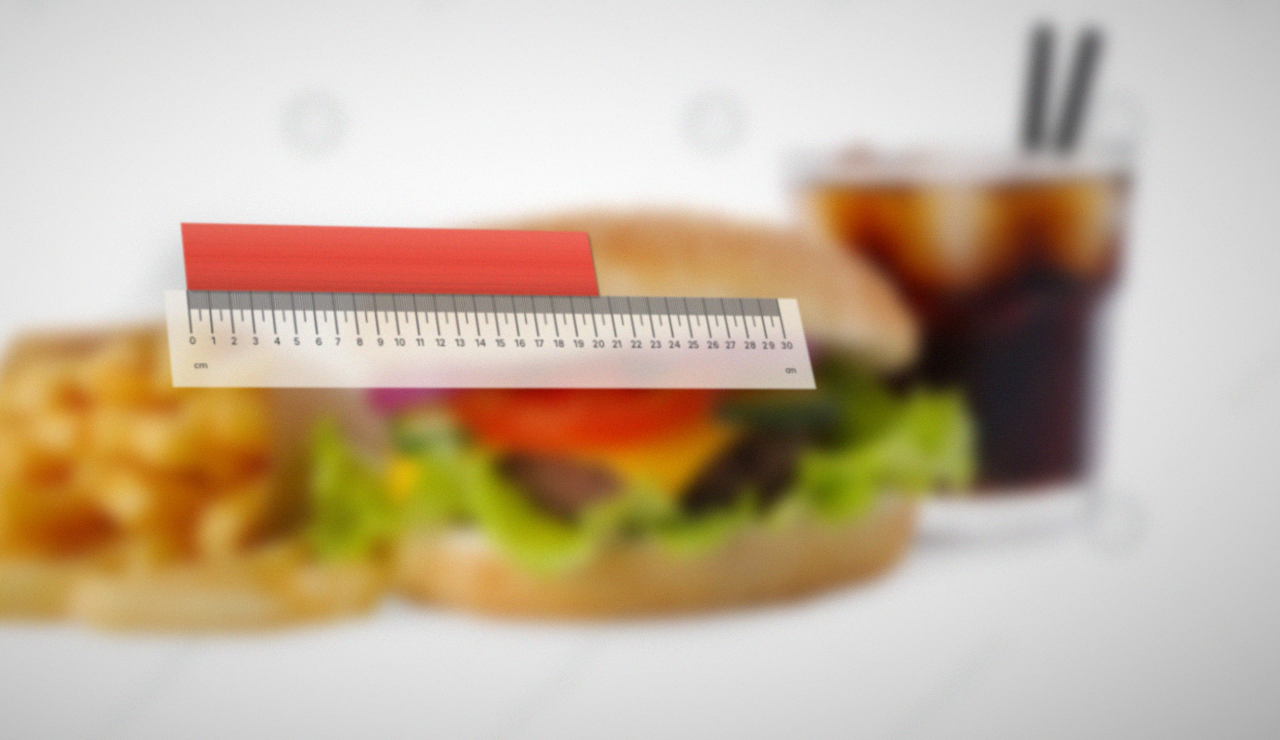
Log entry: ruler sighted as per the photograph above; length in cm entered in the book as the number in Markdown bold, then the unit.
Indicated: **20.5** cm
